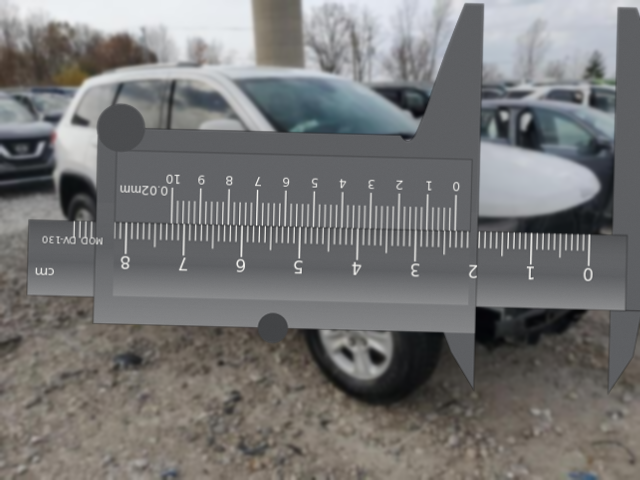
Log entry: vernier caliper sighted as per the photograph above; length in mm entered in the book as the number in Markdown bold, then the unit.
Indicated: **23.2** mm
